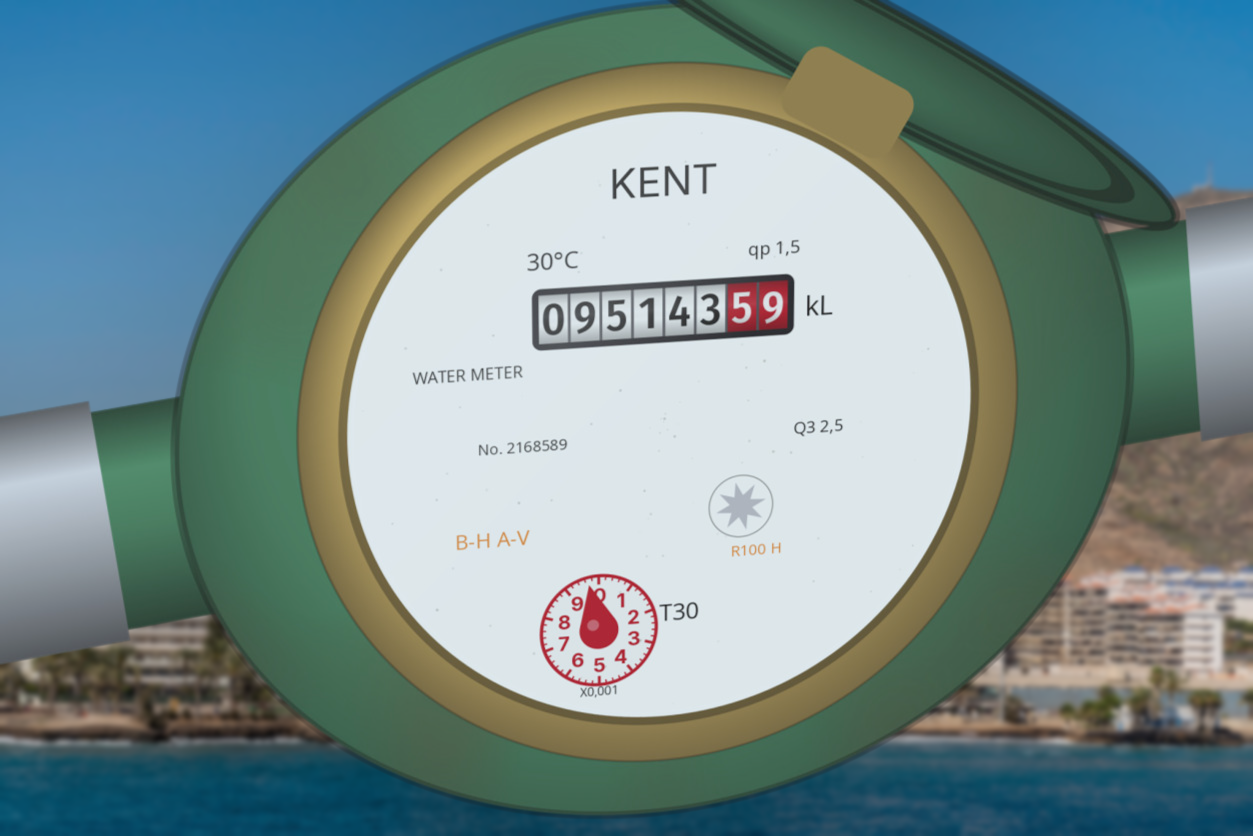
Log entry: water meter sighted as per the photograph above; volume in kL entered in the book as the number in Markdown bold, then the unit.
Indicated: **95143.589** kL
